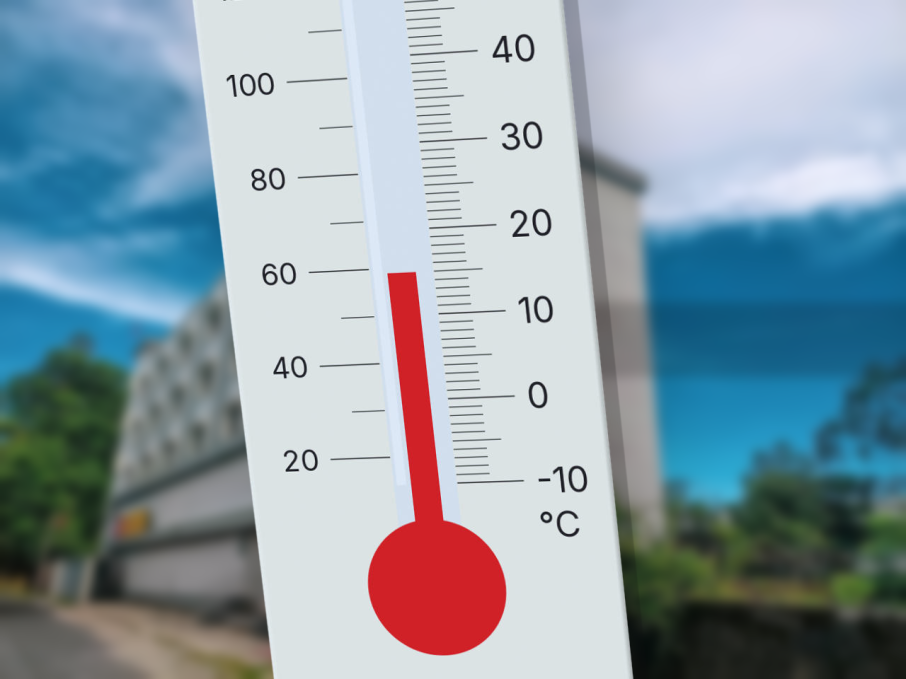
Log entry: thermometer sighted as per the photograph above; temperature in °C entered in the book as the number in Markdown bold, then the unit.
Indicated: **15** °C
